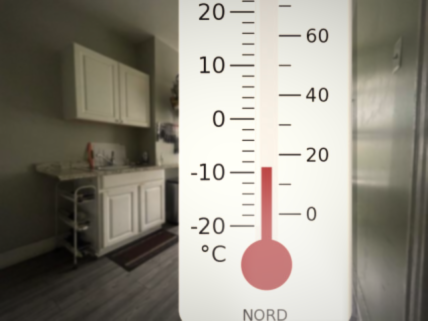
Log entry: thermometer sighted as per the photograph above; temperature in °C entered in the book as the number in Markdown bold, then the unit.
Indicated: **-9** °C
